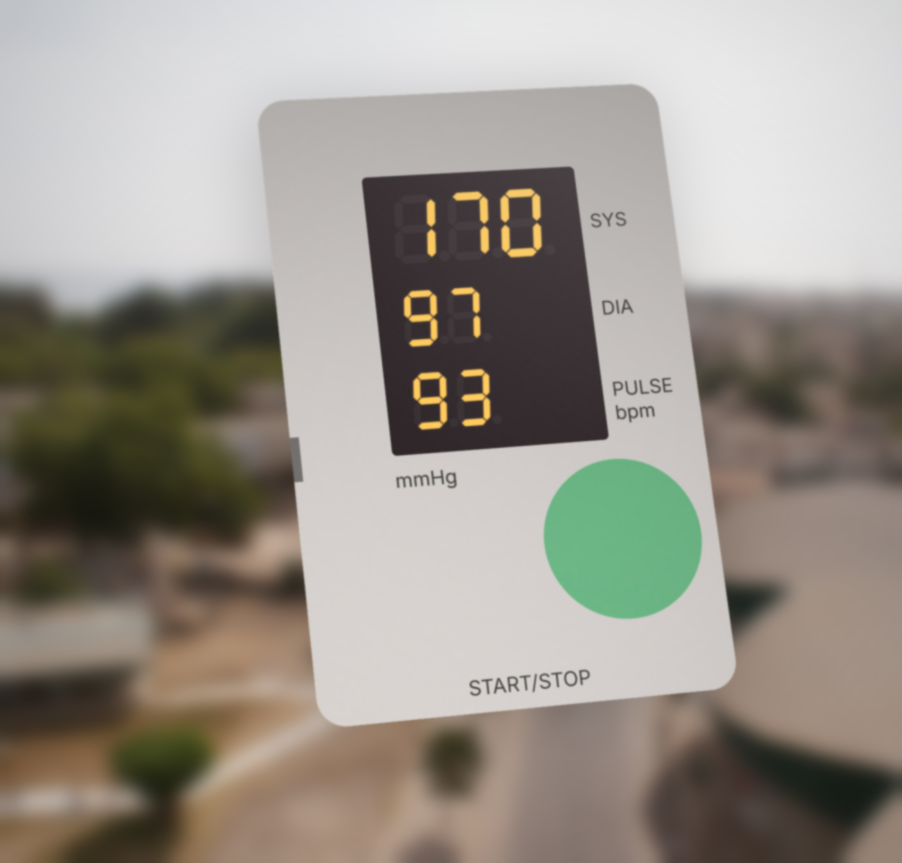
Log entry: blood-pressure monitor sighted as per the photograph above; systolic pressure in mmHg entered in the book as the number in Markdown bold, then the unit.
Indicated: **170** mmHg
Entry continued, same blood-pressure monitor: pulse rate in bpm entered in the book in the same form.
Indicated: **93** bpm
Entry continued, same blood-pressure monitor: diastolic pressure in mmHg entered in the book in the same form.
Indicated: **97** mmHg
